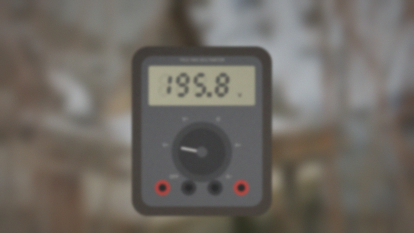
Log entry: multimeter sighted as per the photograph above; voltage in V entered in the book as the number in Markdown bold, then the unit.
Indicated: **195.8** V
